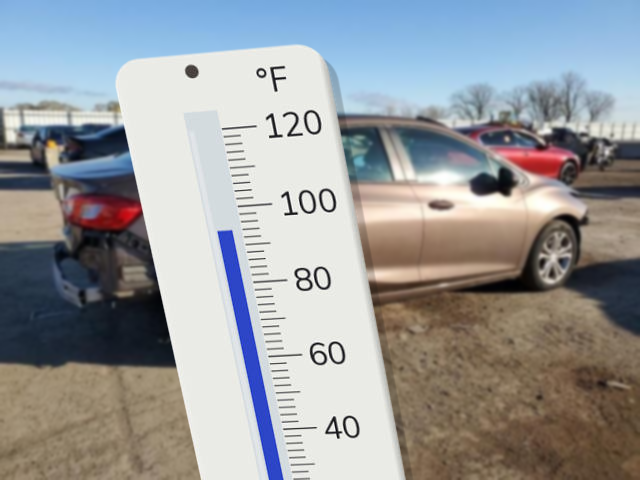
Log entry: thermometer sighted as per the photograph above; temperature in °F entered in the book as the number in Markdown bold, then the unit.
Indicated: **94** °F
